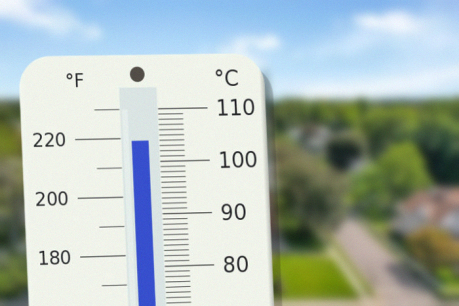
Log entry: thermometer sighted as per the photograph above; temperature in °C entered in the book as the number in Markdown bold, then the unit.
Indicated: **104** °C
